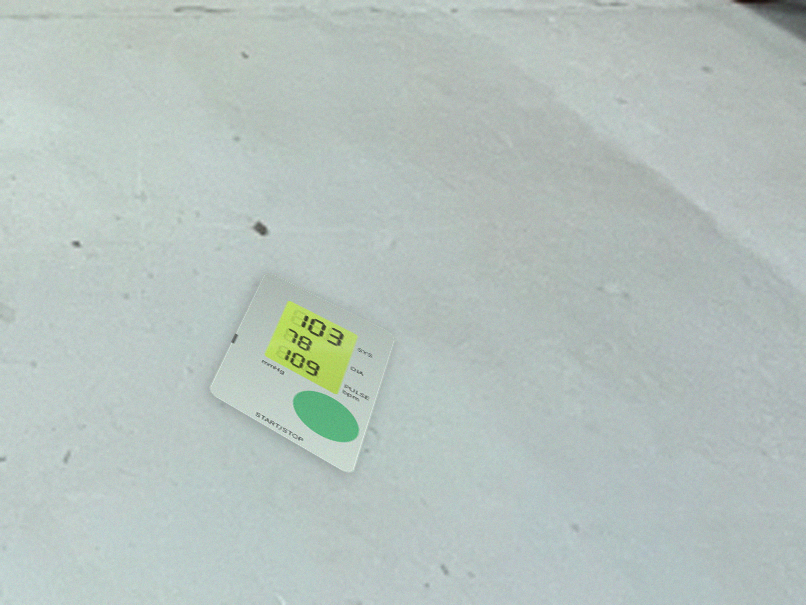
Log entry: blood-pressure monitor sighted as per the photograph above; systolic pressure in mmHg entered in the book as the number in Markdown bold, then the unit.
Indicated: **103** mmHg
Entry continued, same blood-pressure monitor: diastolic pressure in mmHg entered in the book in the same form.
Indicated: **78** mmHg
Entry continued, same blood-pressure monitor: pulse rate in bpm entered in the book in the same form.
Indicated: **109** bpm
